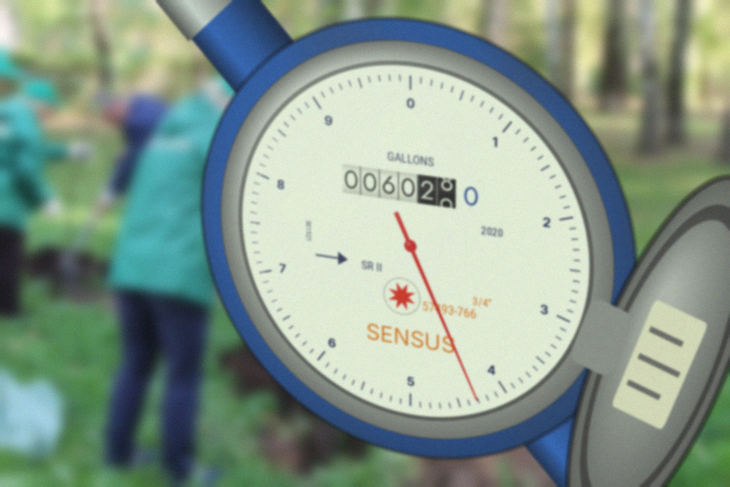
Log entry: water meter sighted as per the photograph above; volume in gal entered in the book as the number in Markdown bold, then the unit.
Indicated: **60284.3** gal
